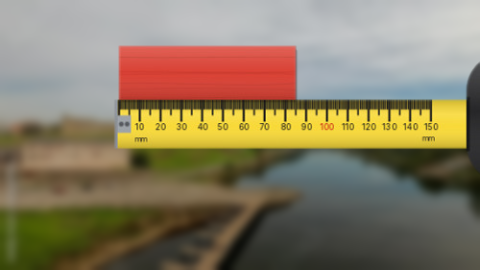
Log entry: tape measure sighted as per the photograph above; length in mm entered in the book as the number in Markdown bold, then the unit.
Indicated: **85** mm
